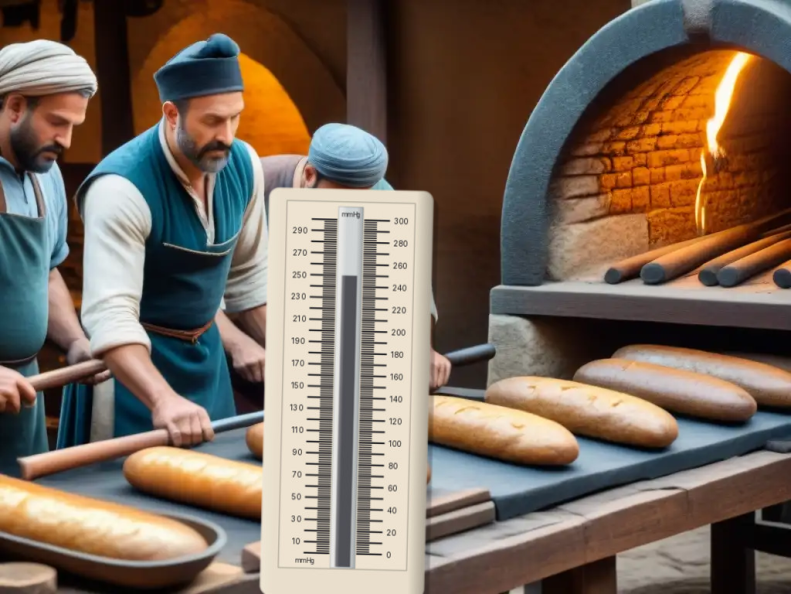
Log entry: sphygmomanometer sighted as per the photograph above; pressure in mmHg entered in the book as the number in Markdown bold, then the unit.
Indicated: **250** mmHg
